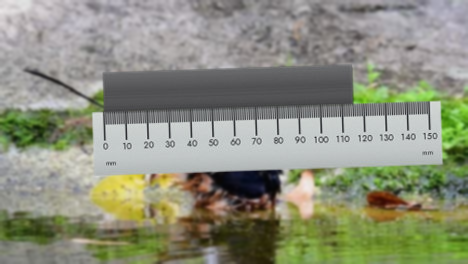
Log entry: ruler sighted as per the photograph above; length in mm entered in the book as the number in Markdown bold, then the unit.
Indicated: **115** mm
